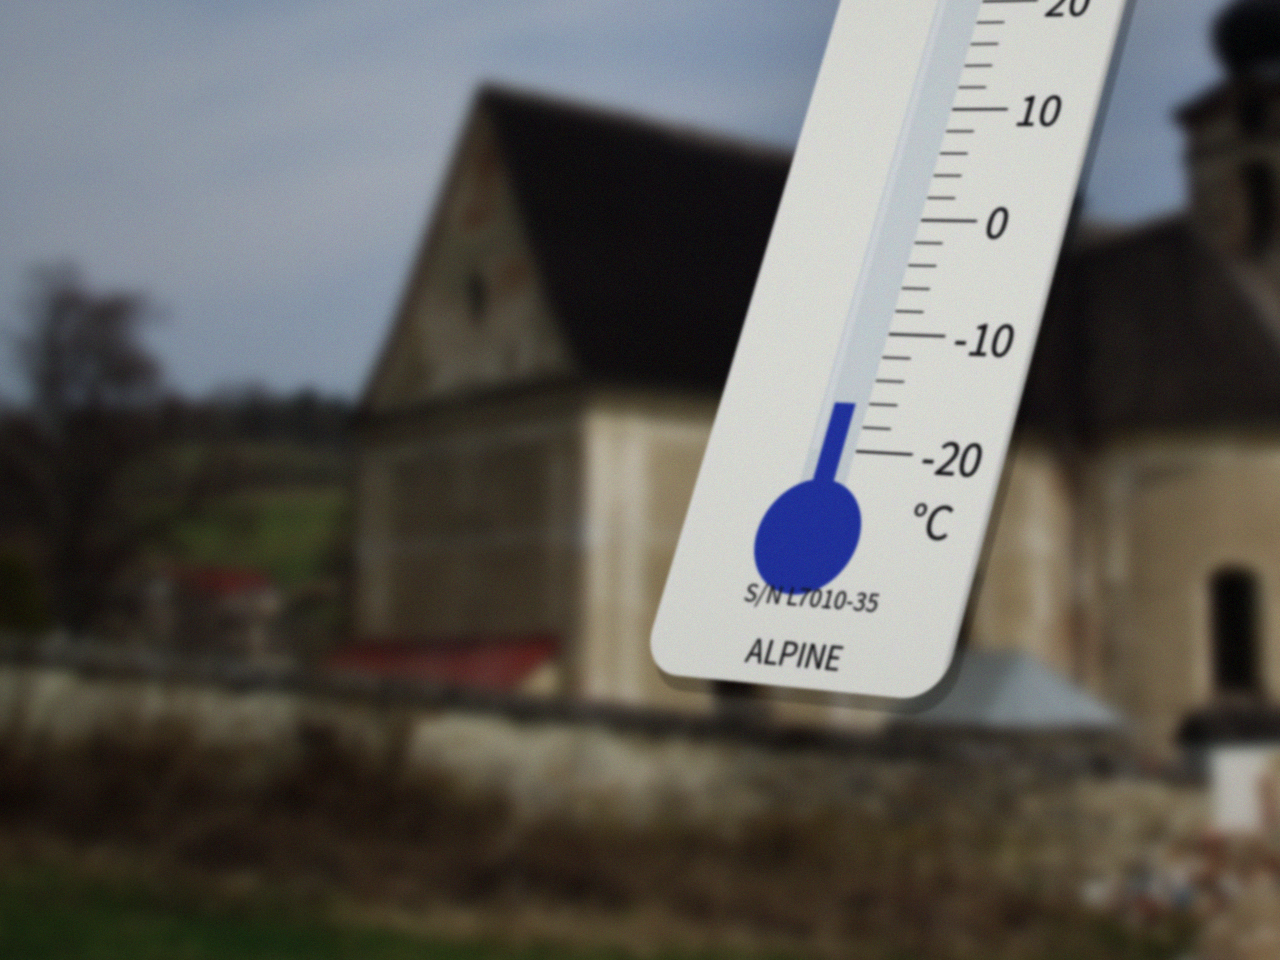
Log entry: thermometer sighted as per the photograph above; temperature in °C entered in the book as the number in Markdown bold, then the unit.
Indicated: **-16** °C
